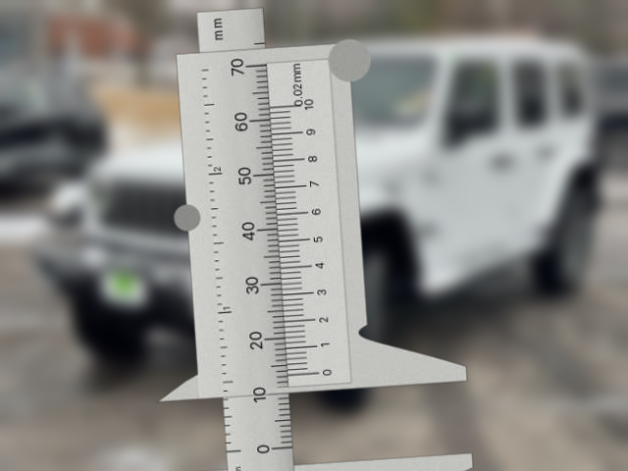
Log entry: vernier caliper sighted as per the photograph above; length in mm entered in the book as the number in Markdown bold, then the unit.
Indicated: **13.2** mm
